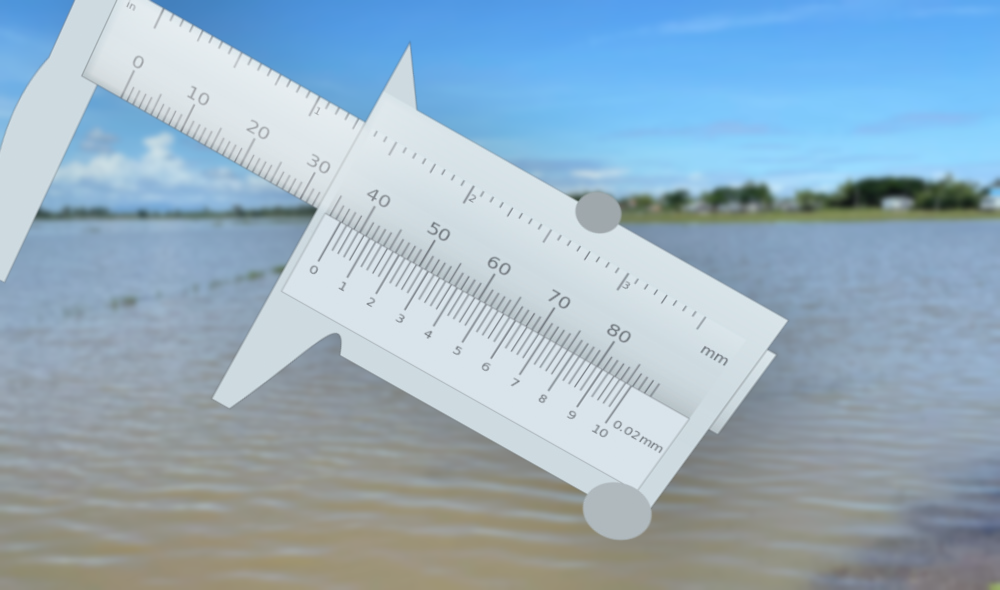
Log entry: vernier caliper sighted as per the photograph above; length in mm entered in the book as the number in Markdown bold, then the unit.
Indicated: **36.8** mm
